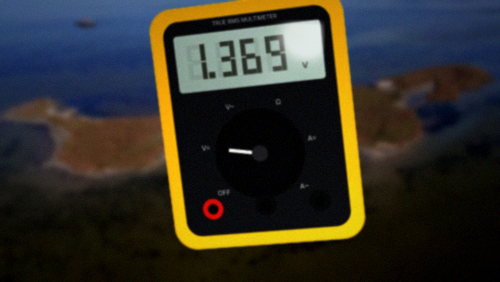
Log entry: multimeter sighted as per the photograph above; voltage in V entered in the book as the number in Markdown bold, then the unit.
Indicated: **1.369** V
